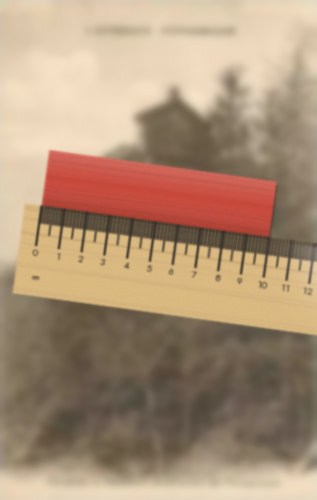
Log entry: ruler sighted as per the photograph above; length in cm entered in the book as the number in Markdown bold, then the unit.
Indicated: **10** cm
